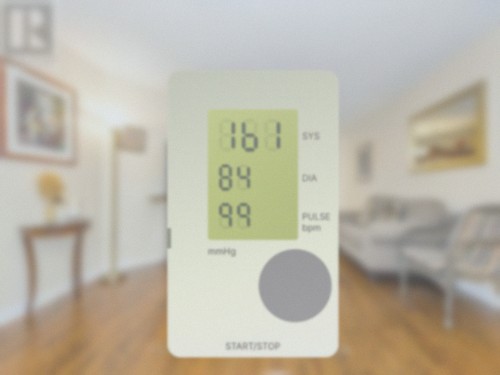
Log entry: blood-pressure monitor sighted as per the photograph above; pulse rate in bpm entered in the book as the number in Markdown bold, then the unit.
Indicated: **99** bpm
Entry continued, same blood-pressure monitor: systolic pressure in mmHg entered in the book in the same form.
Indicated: **161** mmHg
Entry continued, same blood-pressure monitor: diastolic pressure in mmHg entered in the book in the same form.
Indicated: **84** mmHg
